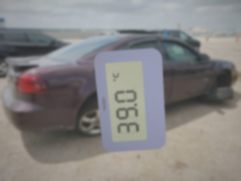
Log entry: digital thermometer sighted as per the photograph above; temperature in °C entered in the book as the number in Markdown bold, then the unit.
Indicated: **39.0** °C
